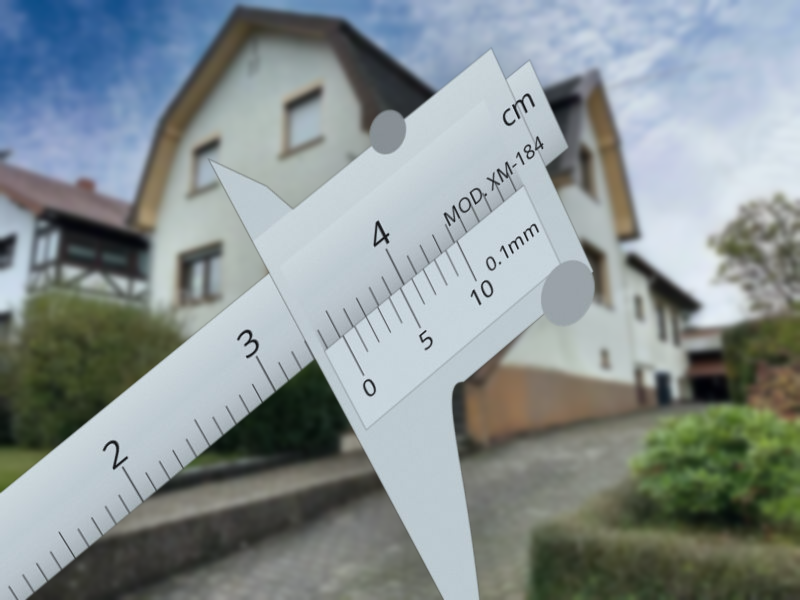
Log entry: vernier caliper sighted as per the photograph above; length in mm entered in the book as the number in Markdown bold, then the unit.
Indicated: **35.2** mm
